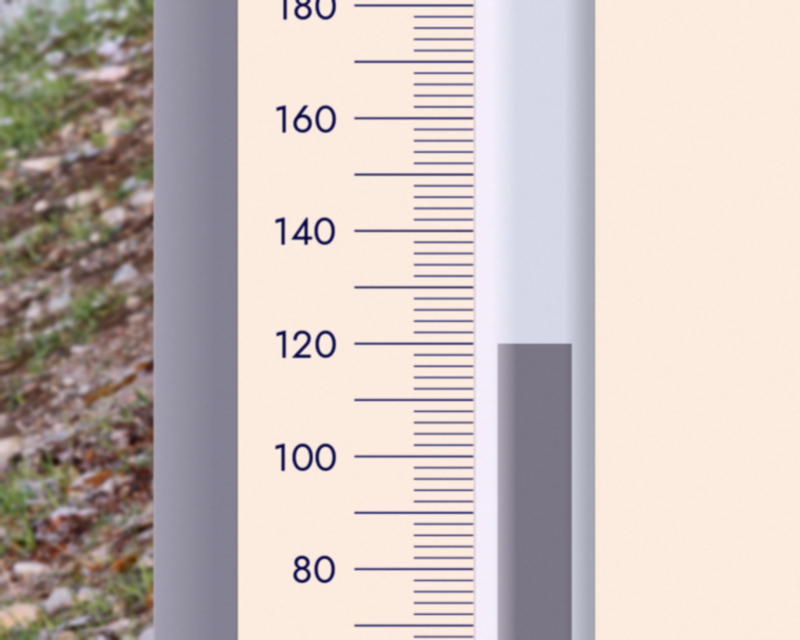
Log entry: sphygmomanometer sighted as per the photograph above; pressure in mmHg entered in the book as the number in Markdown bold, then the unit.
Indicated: **120** mmHg
